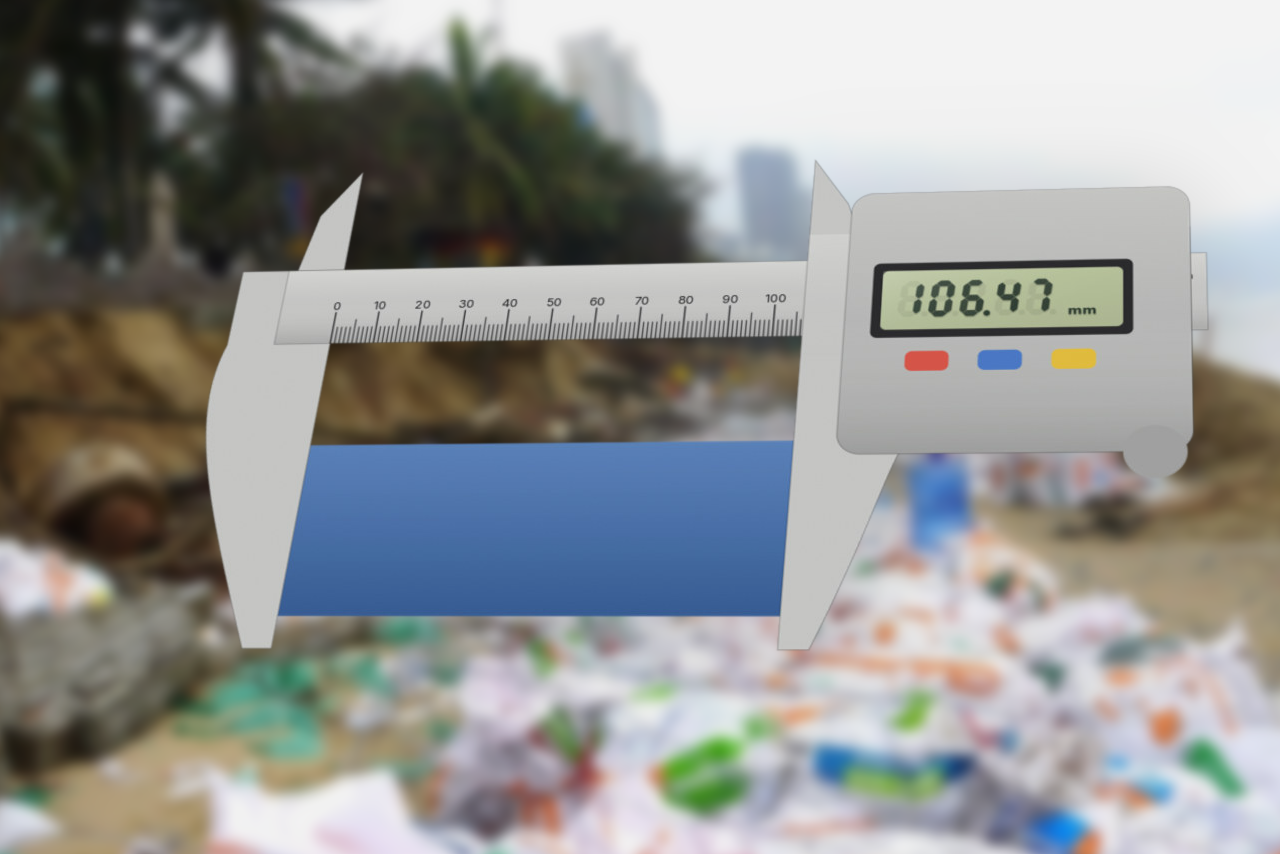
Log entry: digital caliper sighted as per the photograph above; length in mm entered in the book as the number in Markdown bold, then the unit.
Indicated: **106.47** mm
